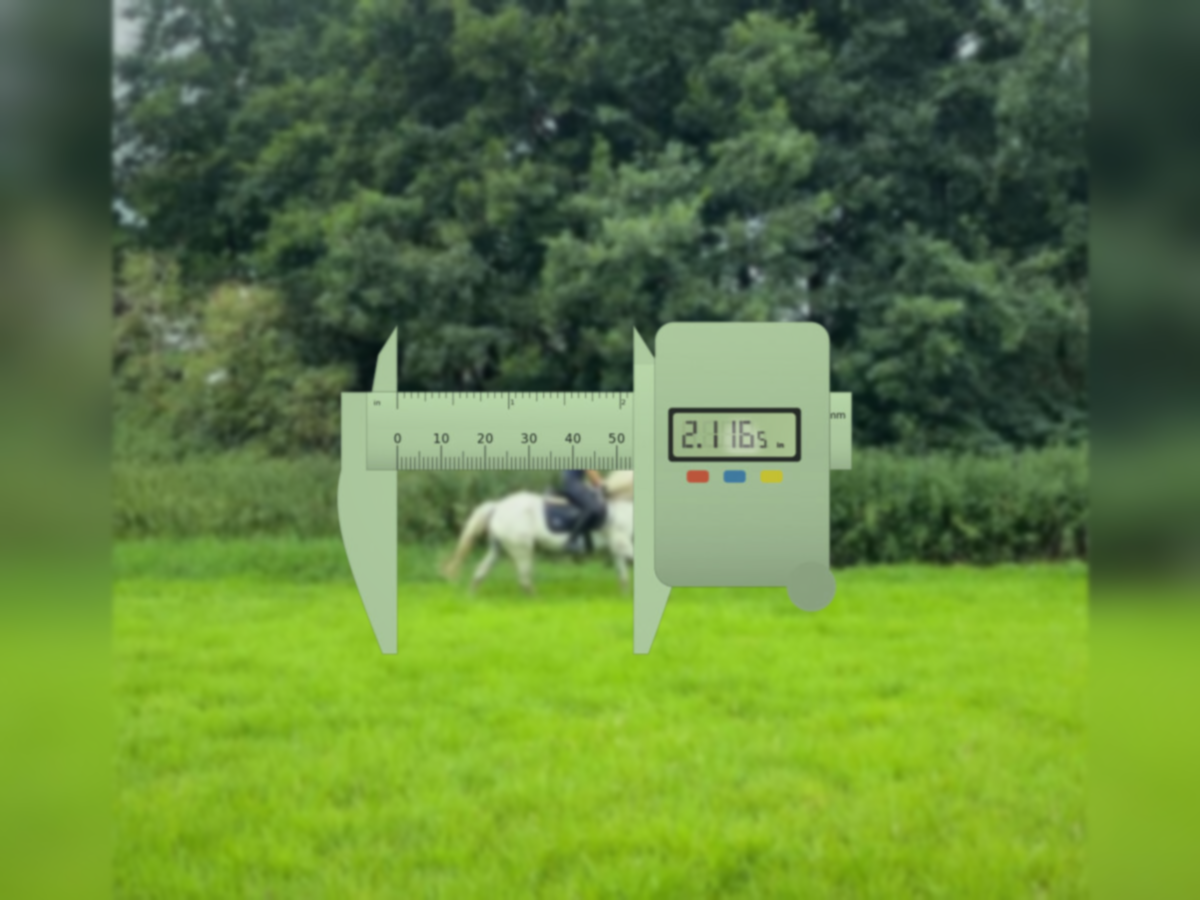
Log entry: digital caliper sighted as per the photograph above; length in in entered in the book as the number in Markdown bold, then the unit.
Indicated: **2.1165** in
